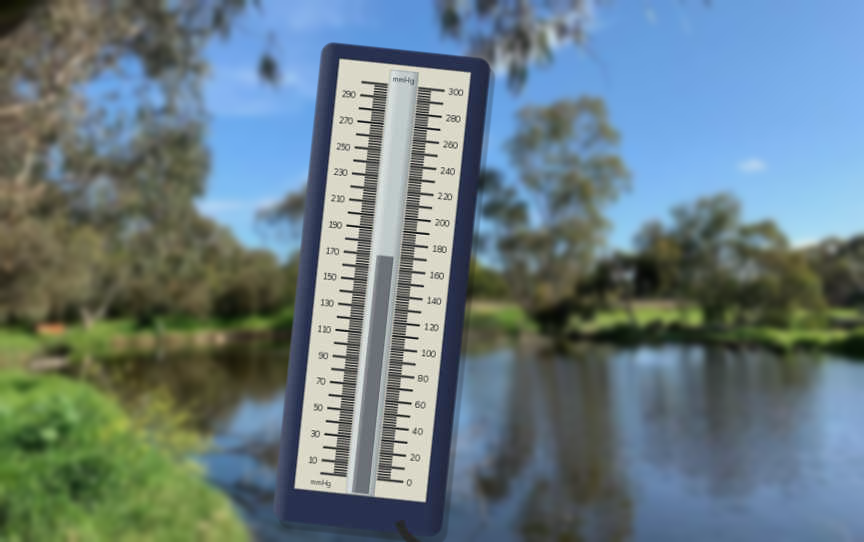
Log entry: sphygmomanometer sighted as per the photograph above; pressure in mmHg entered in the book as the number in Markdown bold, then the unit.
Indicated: **170** mmHg
